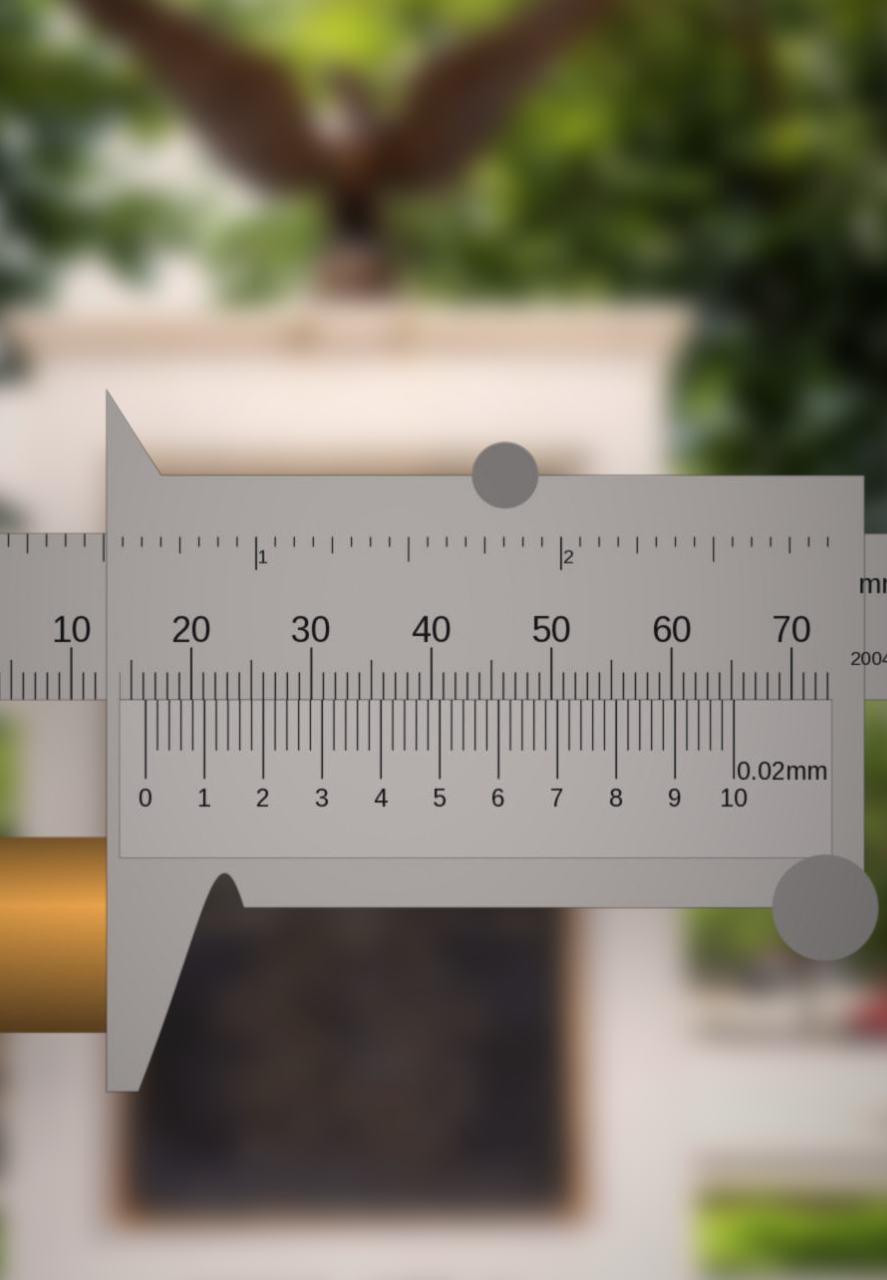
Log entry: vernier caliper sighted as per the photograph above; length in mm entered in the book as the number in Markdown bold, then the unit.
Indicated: **16.2** mm
